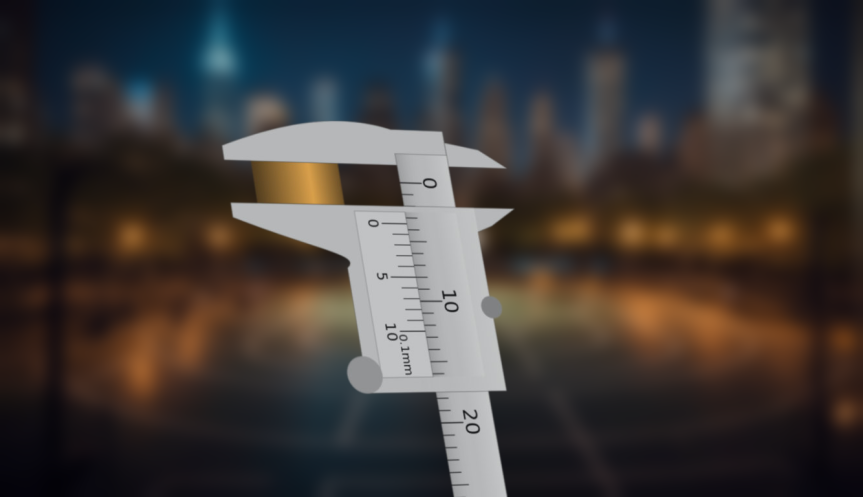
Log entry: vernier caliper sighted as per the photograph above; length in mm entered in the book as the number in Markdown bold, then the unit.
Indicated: **3.5** mm
